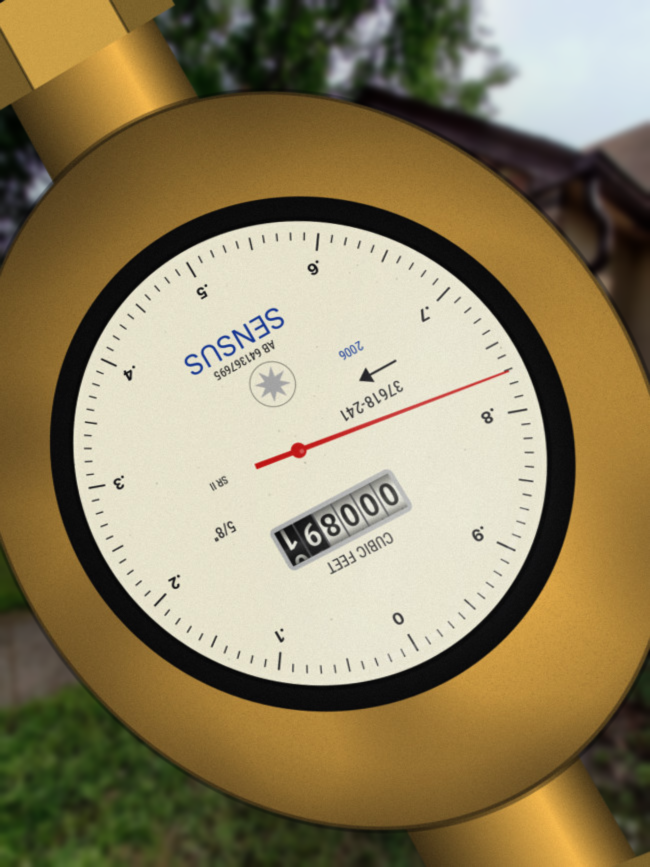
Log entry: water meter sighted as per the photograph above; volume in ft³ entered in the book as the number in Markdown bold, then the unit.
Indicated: **890.77** ft³
